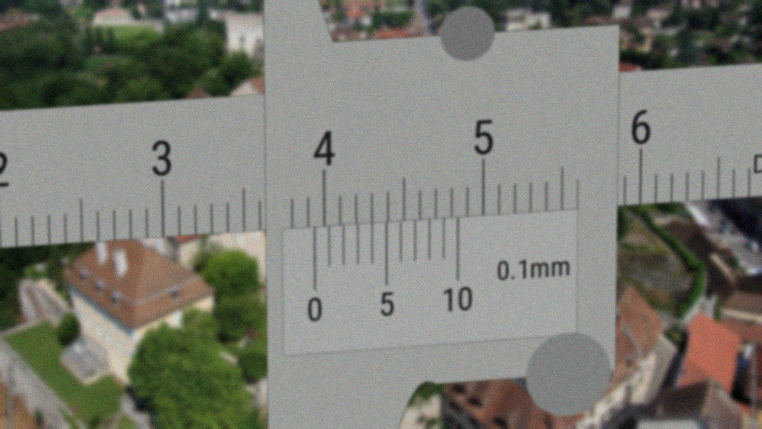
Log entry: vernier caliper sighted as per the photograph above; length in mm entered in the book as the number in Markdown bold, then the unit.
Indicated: **39.4** mm
